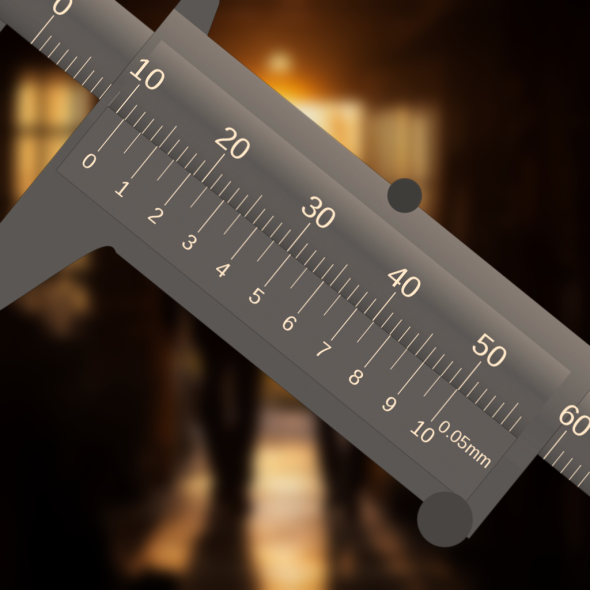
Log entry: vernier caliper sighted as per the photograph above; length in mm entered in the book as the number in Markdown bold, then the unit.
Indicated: **10.9** mm
